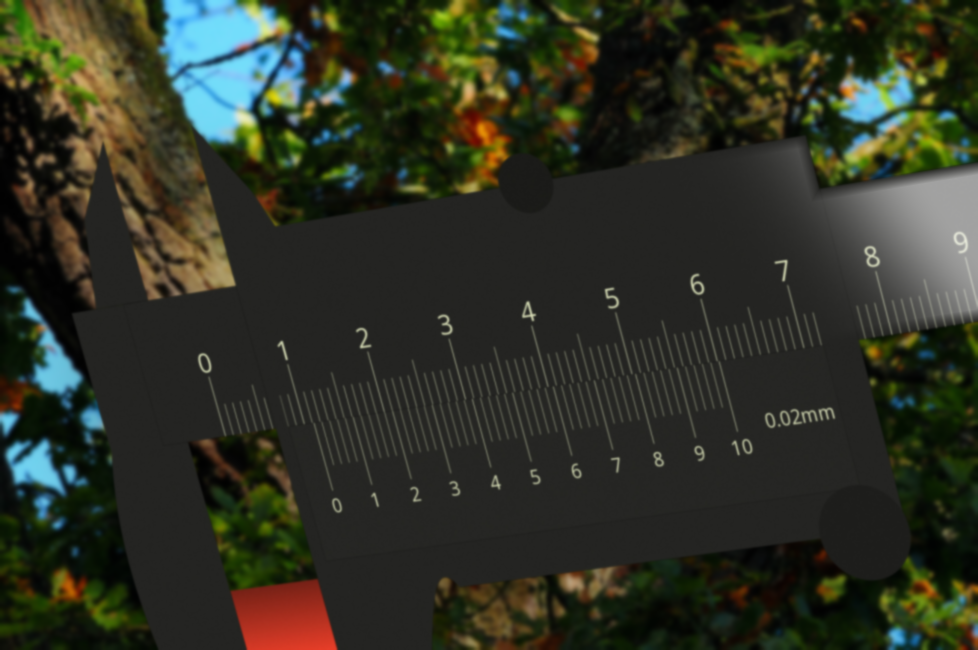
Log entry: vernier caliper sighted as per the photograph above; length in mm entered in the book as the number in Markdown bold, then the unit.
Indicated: **11.2** mm
